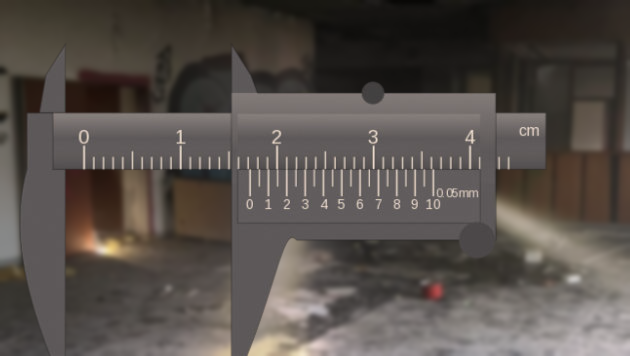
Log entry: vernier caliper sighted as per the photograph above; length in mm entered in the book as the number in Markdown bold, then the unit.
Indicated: **17.2** mm
